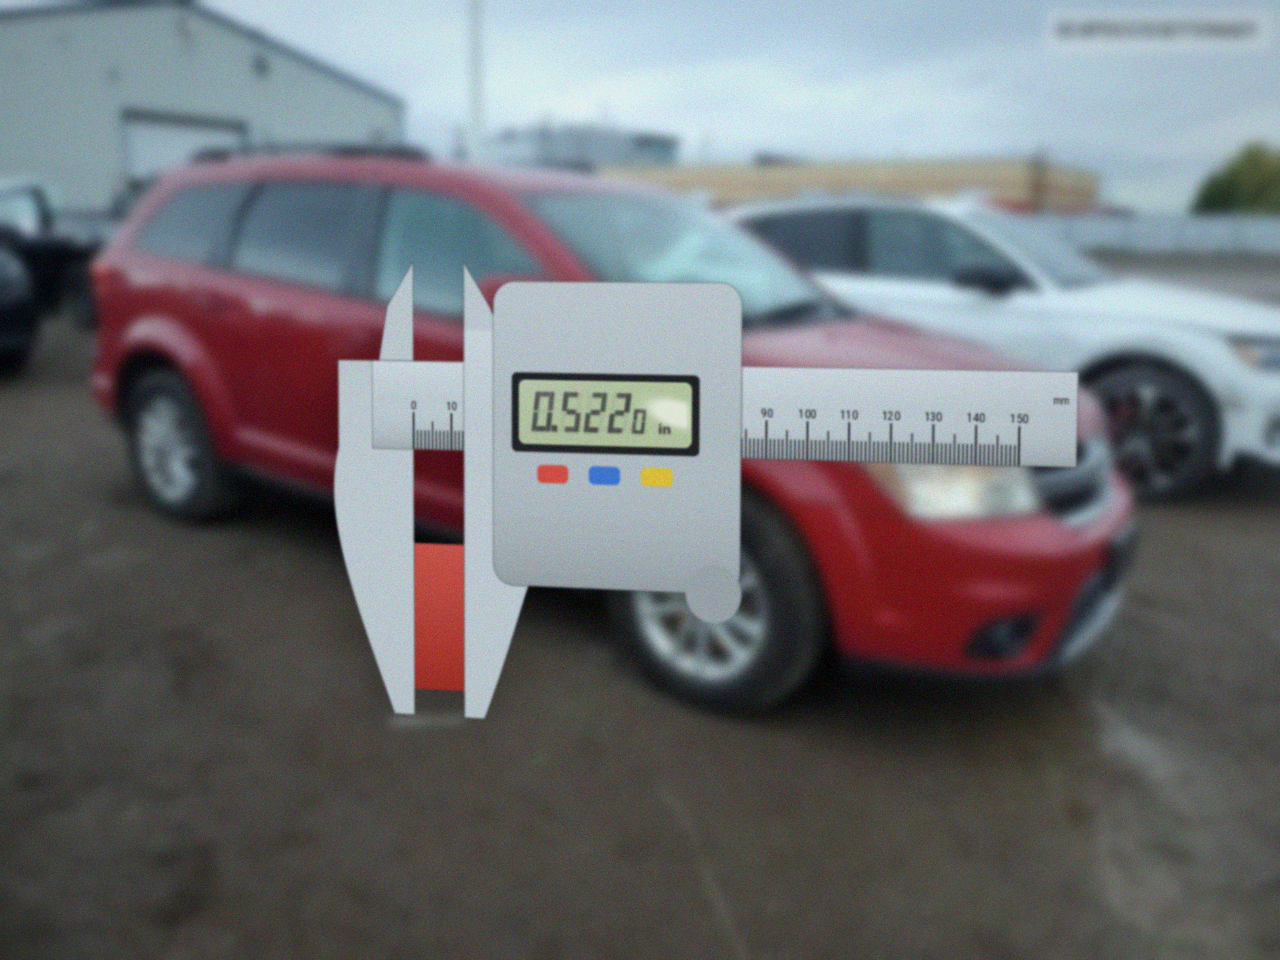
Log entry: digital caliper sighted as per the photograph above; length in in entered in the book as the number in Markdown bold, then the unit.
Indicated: **0.5220** in
